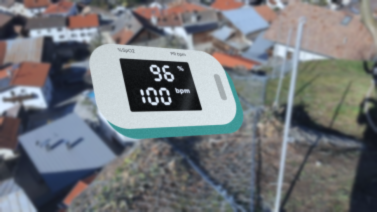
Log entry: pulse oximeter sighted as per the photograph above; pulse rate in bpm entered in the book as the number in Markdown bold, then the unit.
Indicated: **100** bpm
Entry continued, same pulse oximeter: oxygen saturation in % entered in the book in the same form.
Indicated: **96** %
